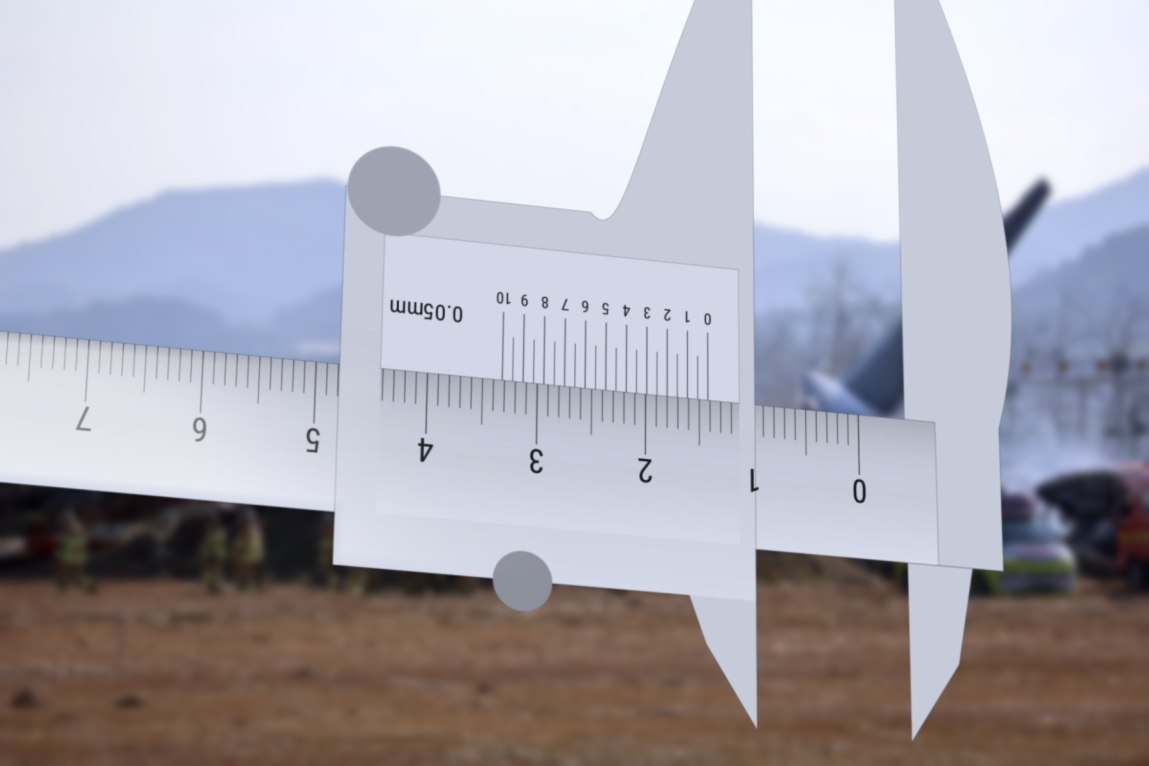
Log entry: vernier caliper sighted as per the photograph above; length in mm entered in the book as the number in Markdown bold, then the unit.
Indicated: **14.2** mm
